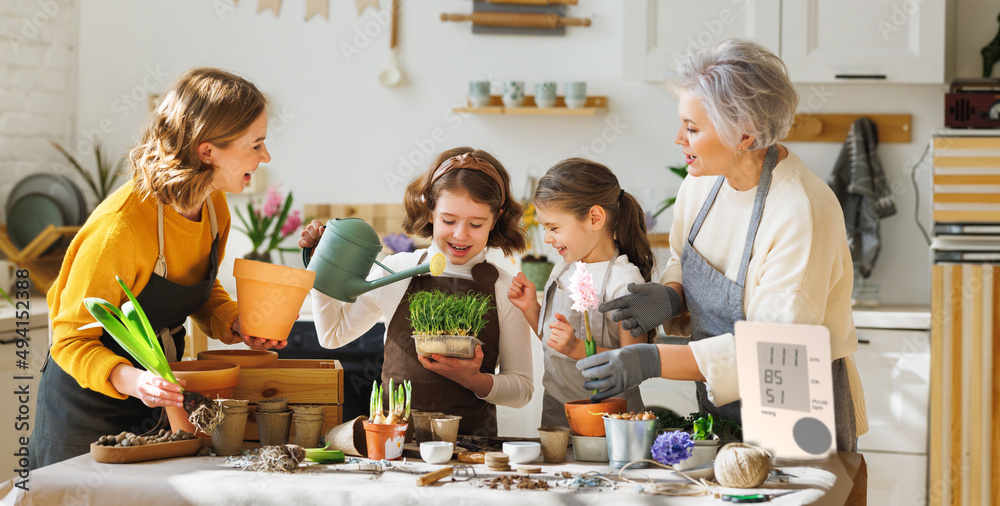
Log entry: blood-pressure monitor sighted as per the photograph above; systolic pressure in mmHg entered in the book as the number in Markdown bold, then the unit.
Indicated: **111** mmHg
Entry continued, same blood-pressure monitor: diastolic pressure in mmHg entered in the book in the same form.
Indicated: **85** mmHg
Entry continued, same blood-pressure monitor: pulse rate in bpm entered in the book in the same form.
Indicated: **51** bpm
